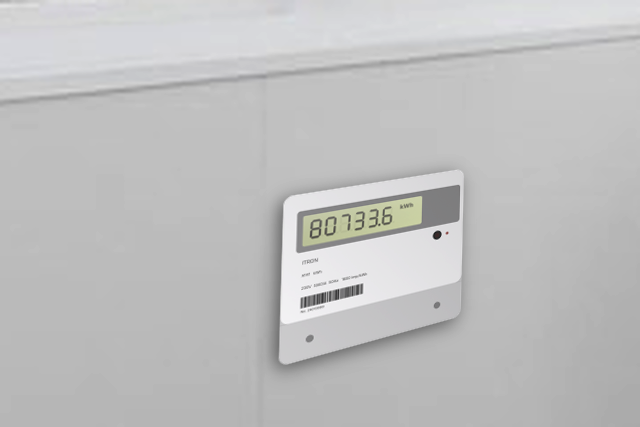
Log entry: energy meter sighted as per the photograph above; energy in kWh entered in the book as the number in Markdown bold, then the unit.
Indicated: **80733.6** kWh
